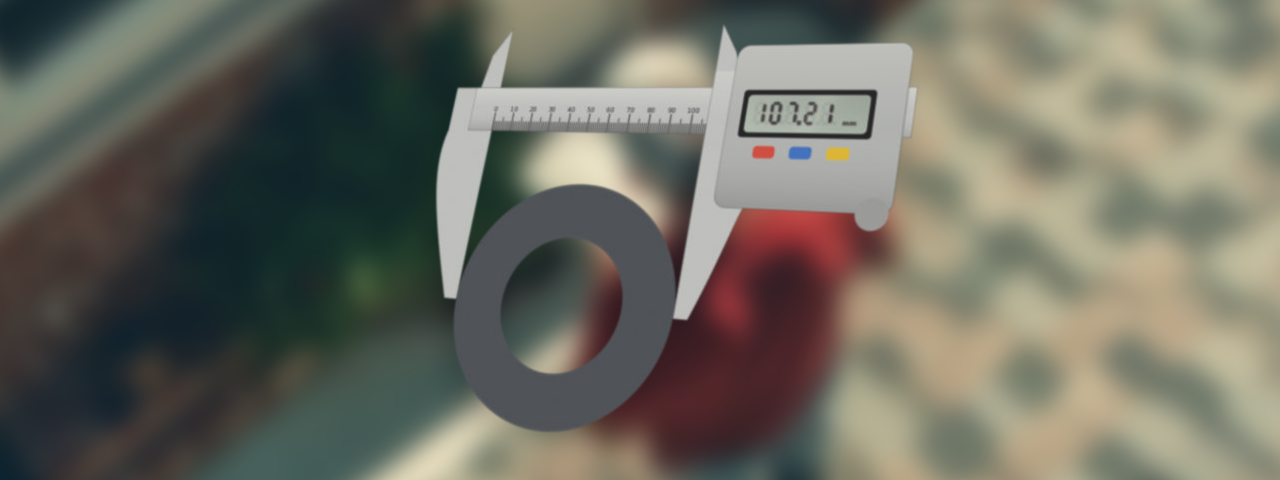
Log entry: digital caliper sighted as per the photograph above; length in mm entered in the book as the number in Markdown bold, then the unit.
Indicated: **107.21** mm
